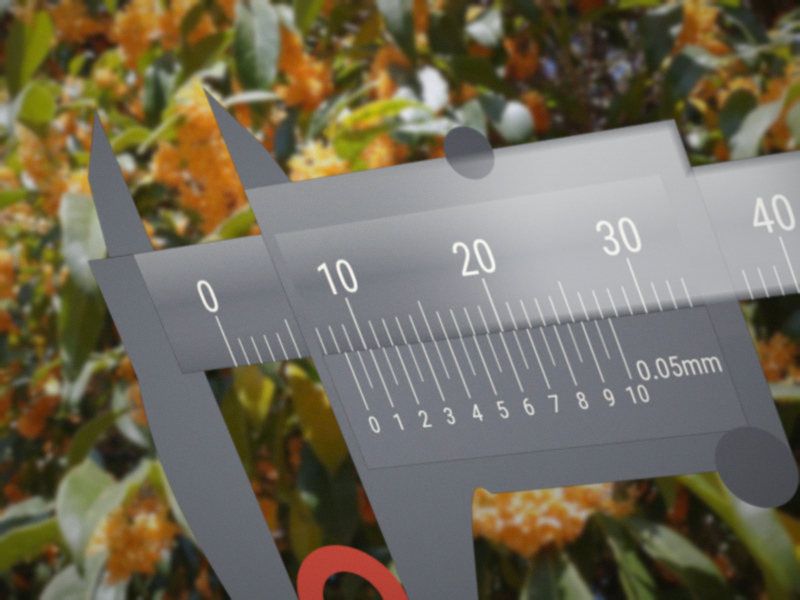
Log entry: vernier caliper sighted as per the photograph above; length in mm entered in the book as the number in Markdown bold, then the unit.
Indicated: **8.4** mm
